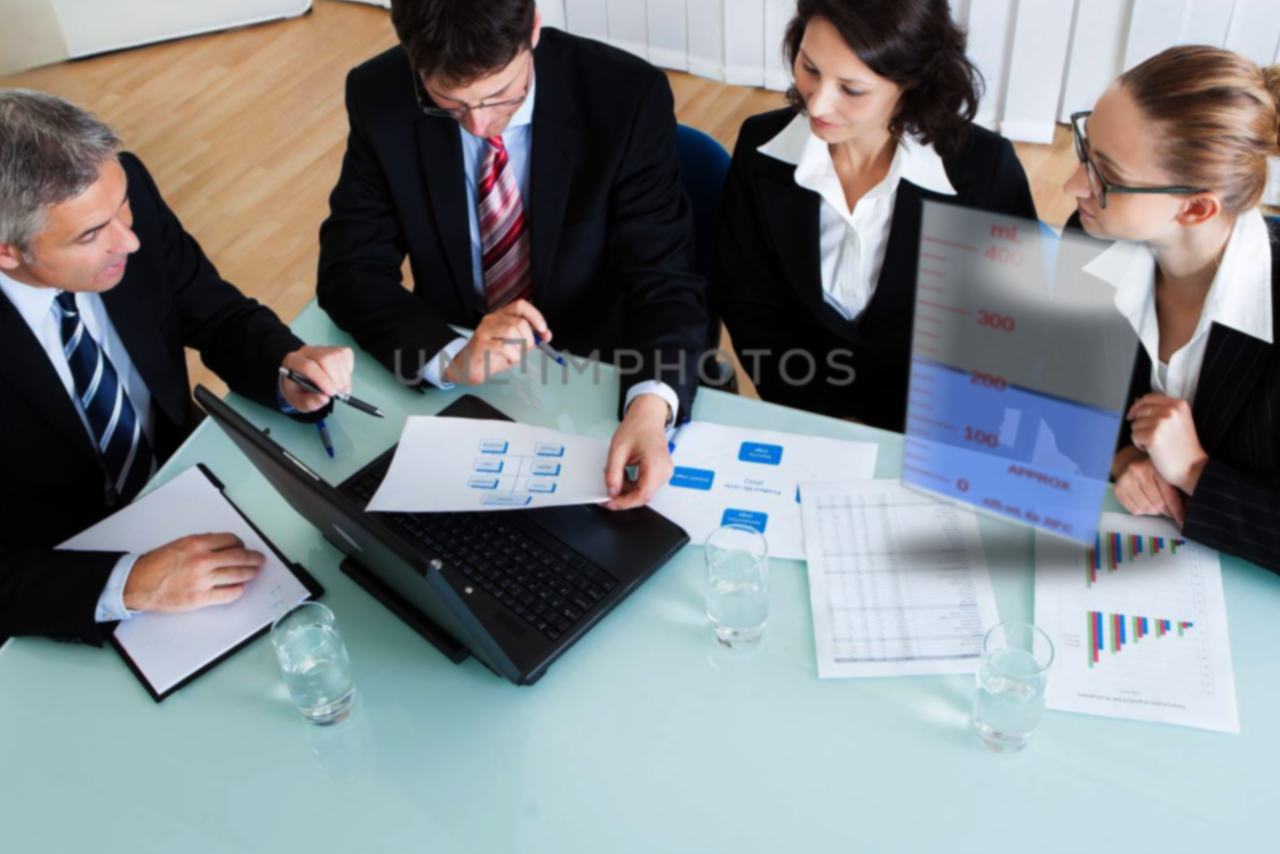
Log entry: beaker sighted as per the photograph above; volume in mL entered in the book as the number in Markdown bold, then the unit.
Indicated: **200** mL
